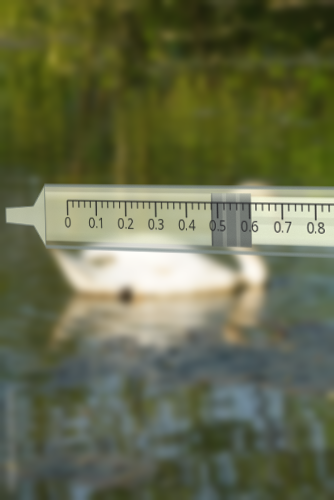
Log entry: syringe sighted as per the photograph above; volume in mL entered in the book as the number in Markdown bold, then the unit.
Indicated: **0.48** mL
